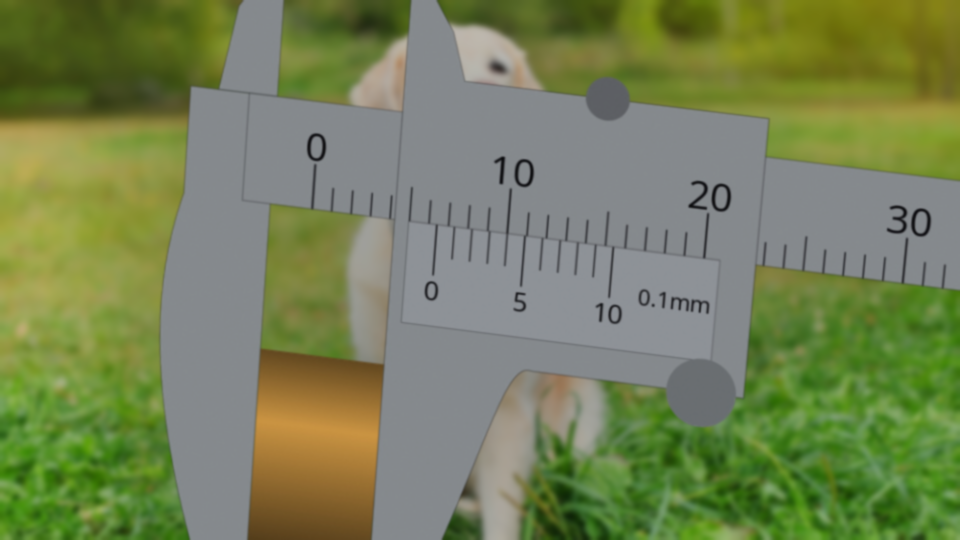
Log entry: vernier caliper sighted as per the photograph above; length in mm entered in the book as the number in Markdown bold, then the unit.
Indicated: **6.4** mm
